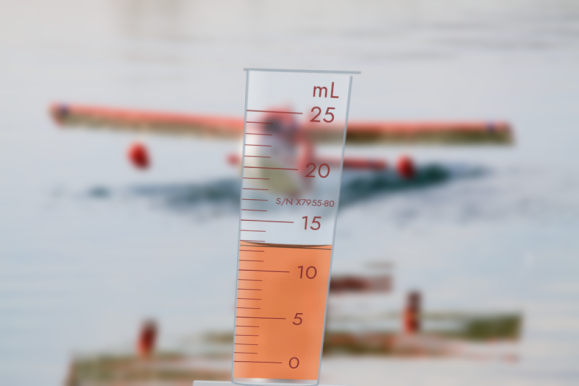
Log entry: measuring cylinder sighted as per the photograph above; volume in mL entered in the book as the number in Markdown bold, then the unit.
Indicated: **12.5** mL
